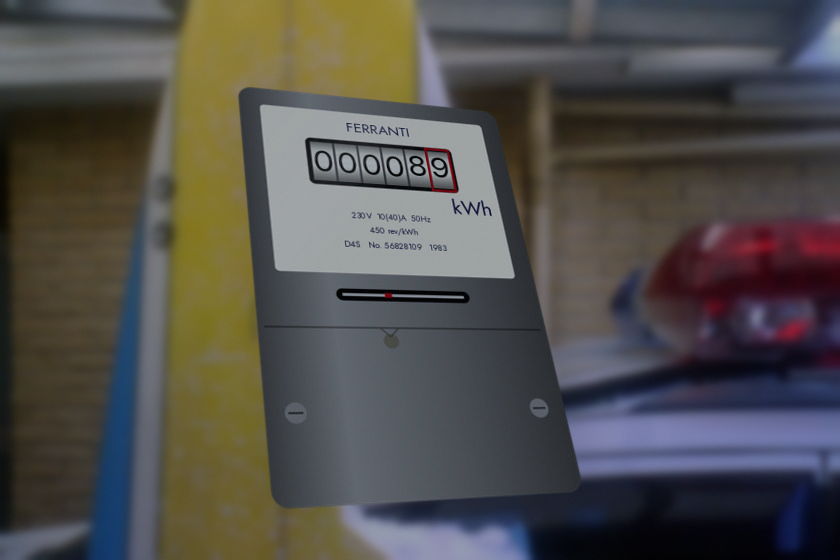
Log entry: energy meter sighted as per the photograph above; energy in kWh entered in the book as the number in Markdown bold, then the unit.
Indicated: **8.9** kWh
